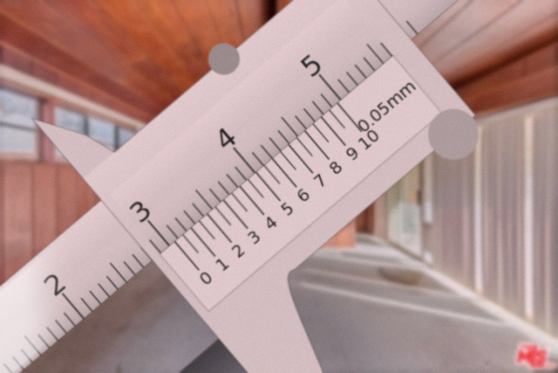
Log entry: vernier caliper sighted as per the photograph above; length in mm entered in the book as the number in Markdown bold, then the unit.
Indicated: **30.6** mm
